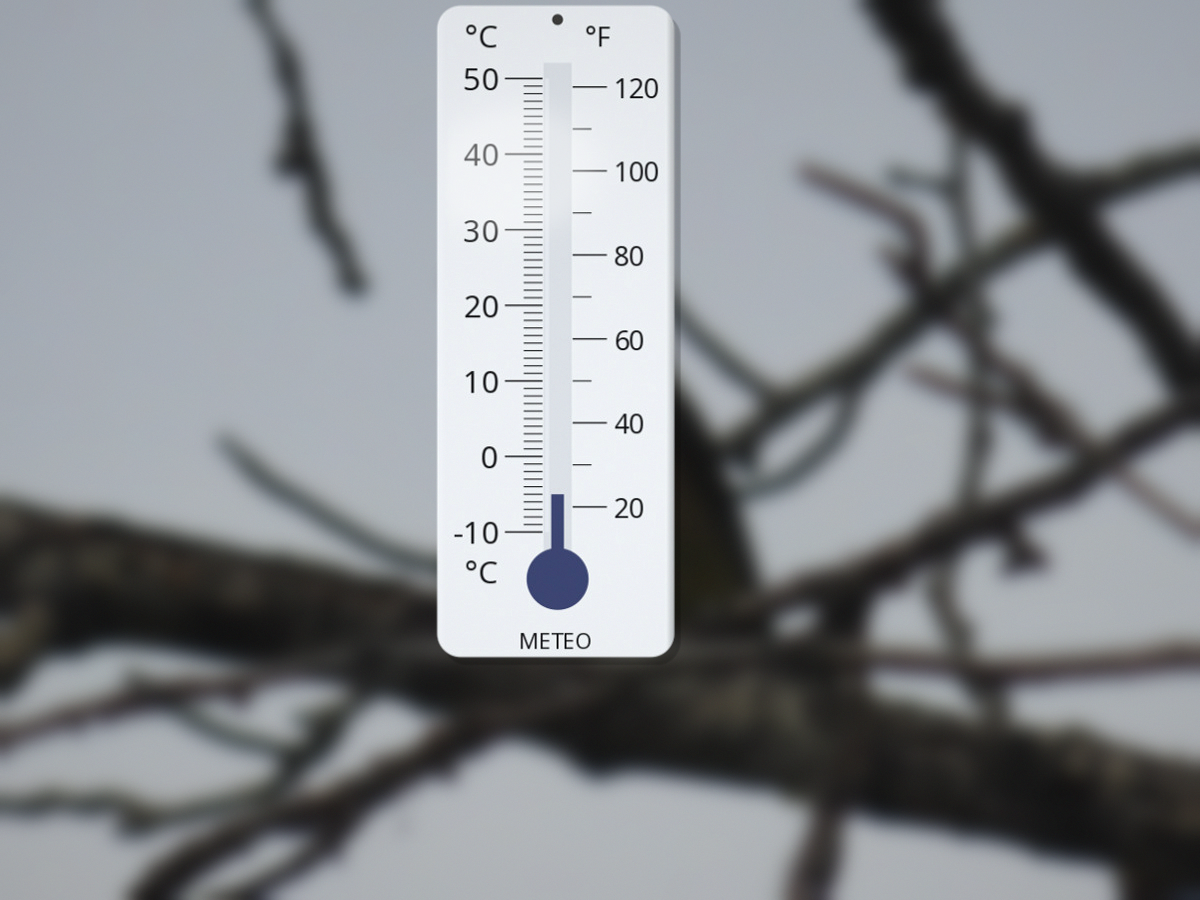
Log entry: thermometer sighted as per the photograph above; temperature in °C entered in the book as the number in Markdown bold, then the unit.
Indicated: **-5** °C
